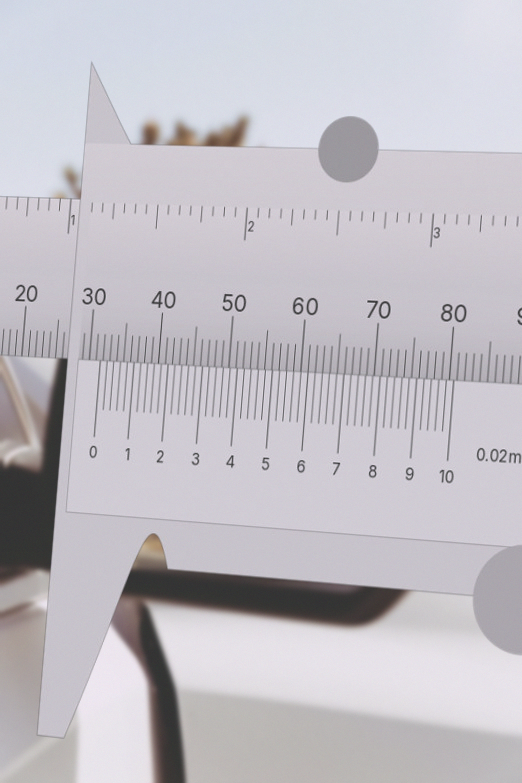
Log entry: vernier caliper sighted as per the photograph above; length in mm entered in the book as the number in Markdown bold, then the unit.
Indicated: **31.6** mm
